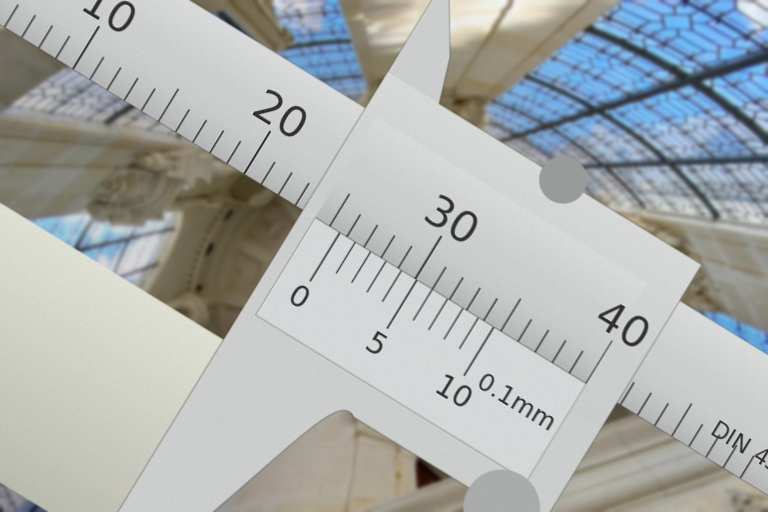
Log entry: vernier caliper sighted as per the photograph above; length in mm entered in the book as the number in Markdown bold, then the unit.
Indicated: **25.6** mm
